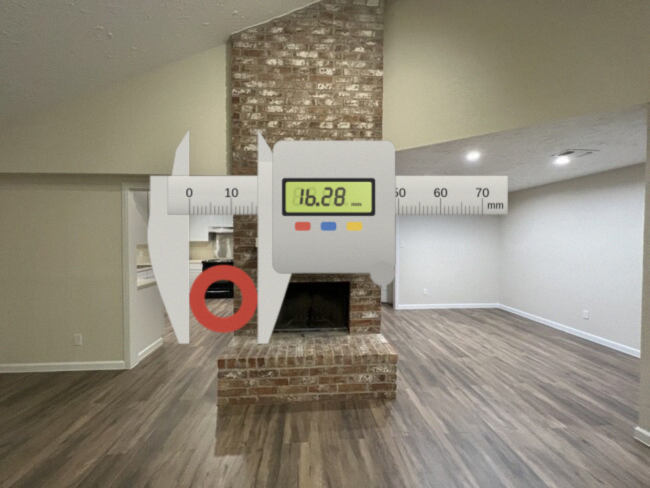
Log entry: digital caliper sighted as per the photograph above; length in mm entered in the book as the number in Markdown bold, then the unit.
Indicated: **16.28** mm
